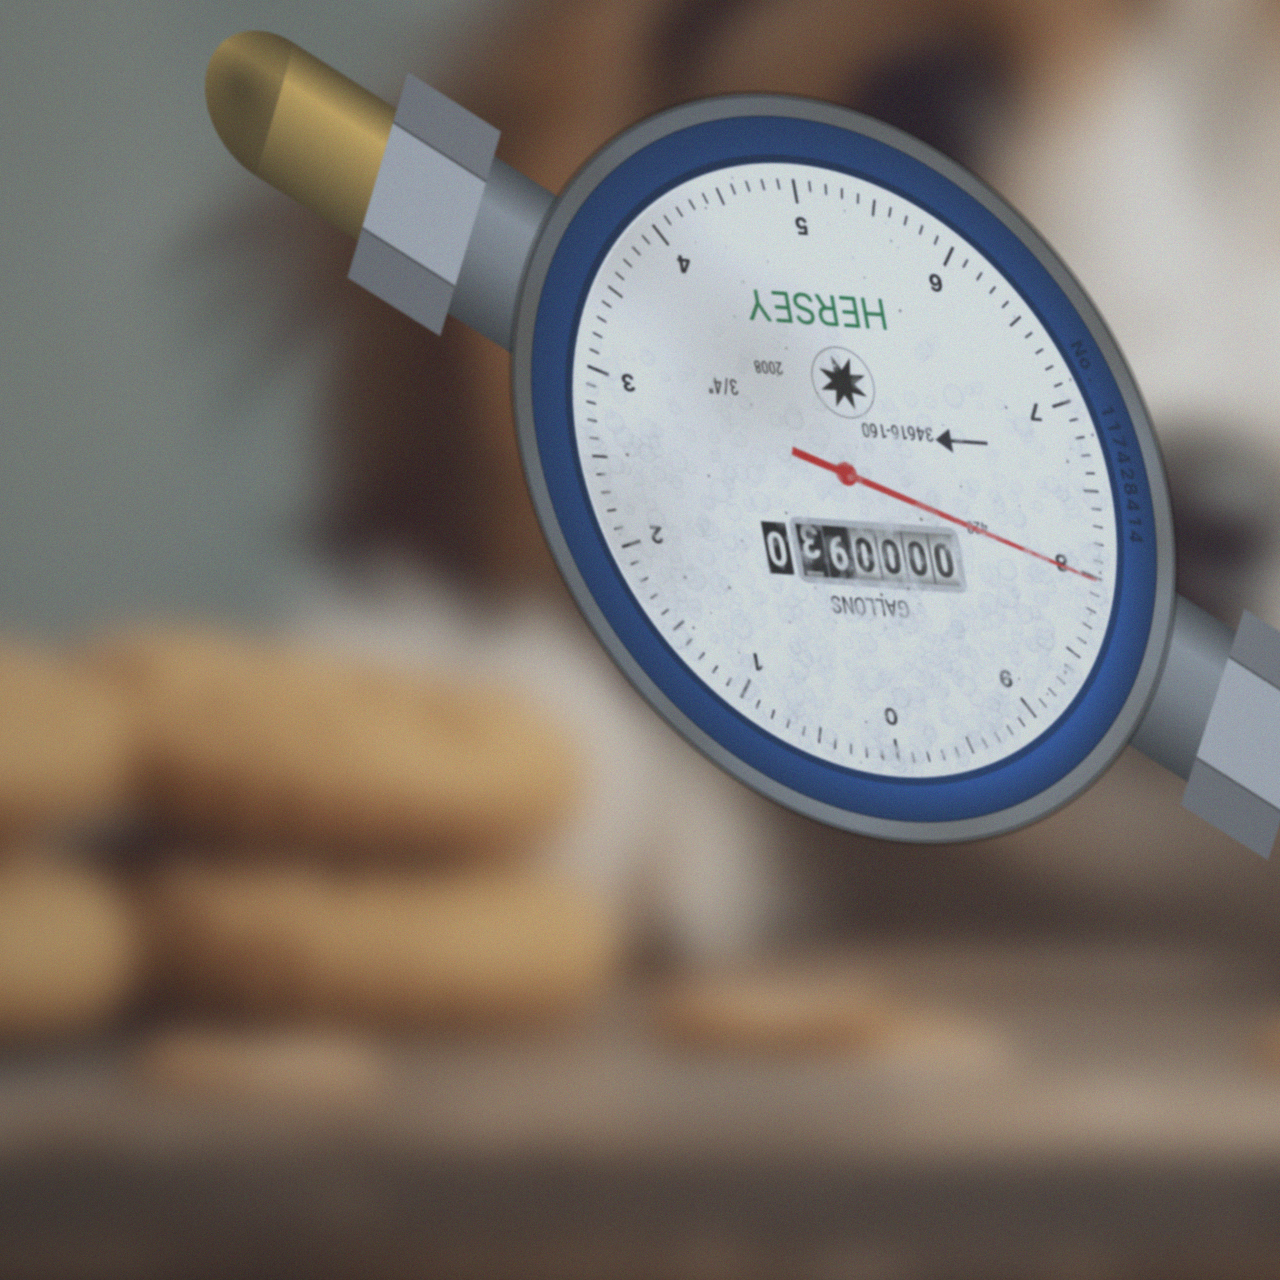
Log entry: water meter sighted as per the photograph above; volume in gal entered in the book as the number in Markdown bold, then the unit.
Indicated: **928.0** gal
